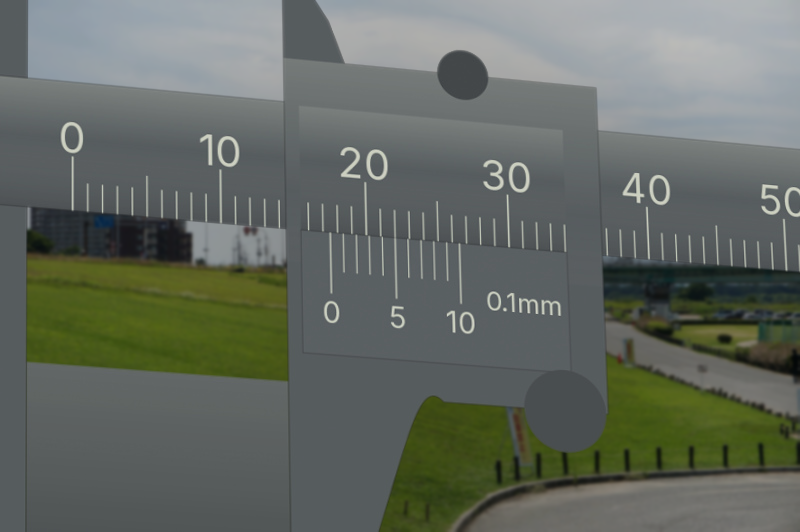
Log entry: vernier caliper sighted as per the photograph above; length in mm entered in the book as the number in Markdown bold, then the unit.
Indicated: **17.5** mm
